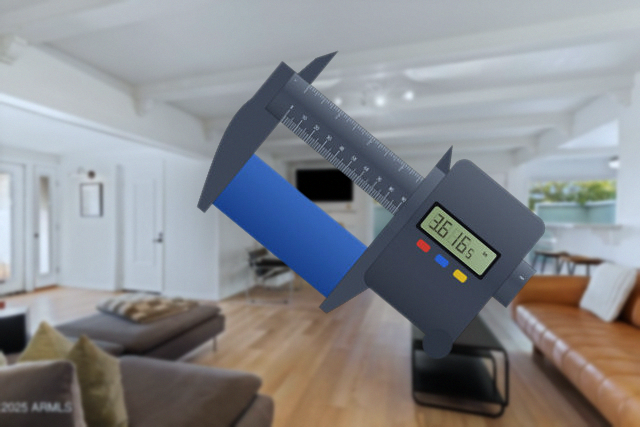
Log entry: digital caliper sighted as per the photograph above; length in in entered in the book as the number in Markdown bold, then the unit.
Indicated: **3.6165** in
